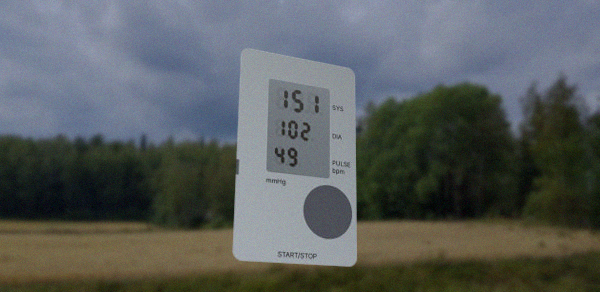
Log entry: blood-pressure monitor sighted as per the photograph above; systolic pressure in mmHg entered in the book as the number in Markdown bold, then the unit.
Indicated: **151** mmHg
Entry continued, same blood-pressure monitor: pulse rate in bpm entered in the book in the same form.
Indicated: **49** bpm
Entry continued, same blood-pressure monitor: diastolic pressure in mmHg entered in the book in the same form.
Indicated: **102** mmHg
